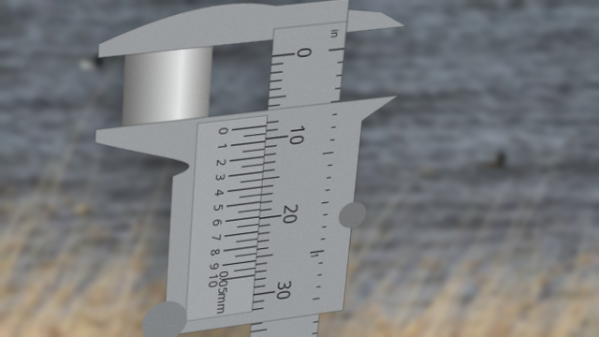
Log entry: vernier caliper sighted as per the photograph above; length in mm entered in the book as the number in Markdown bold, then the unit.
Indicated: **8.4** mm
